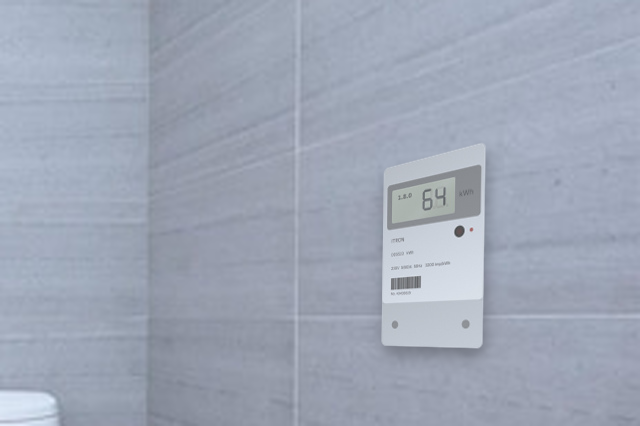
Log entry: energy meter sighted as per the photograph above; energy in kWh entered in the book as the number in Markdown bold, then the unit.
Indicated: **64** kWh
